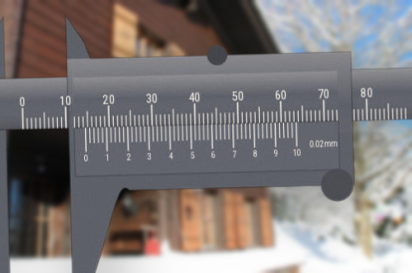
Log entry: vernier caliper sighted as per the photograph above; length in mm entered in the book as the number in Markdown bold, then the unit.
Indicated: **14.5** mm
